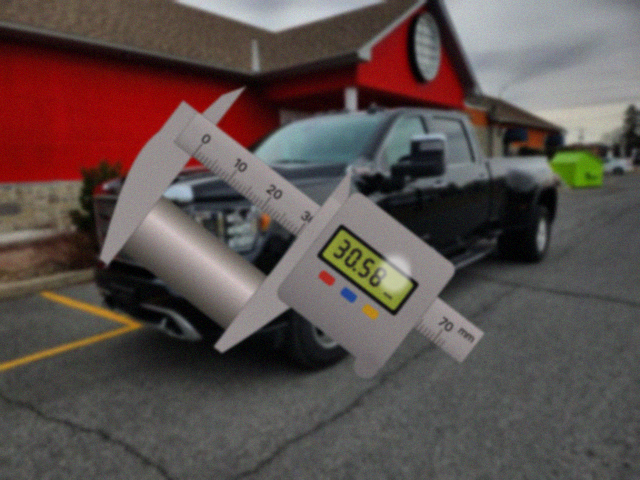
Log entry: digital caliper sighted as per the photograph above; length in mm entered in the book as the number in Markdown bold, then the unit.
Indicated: **30.58** mm
